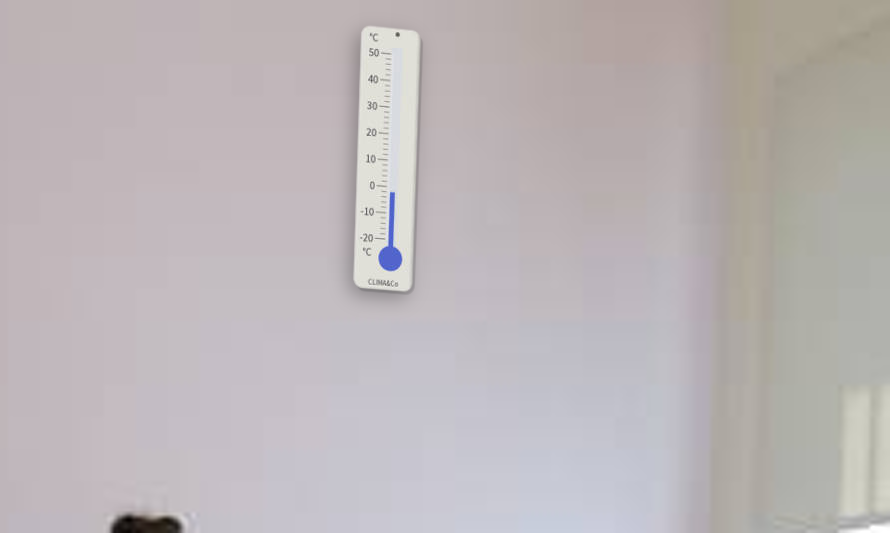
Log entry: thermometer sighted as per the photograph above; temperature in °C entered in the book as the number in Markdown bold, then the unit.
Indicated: **-2** °C
